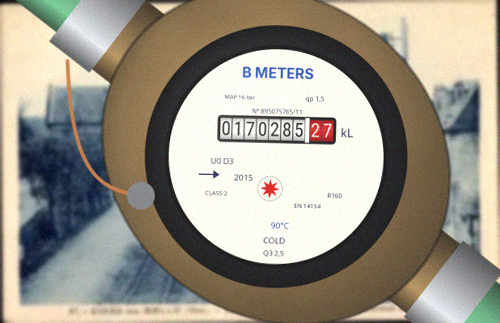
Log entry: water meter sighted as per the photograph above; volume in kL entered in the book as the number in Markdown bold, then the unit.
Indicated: **170285.27** kL
